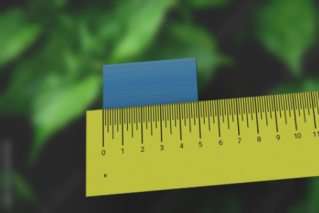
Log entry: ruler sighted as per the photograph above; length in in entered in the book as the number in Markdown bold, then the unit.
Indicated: **5** in
